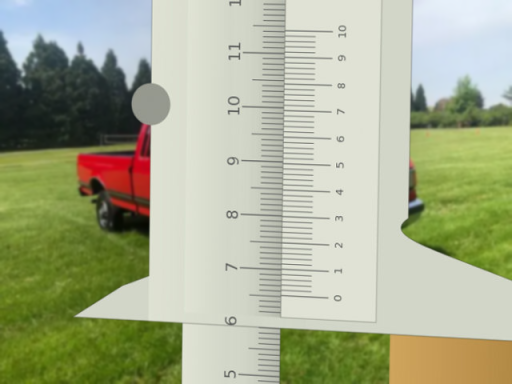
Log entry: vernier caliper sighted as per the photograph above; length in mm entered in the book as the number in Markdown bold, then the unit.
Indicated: **65.2** mm
